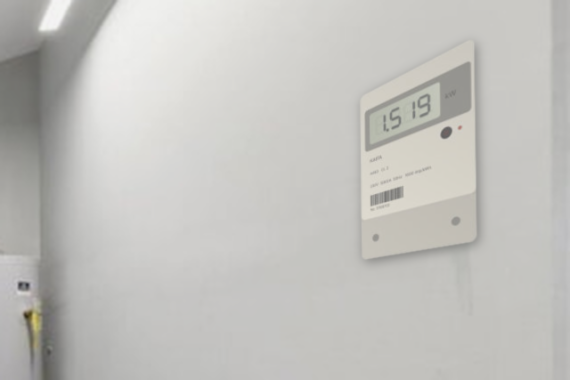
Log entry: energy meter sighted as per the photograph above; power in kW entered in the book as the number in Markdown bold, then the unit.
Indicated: **1.519** kW
